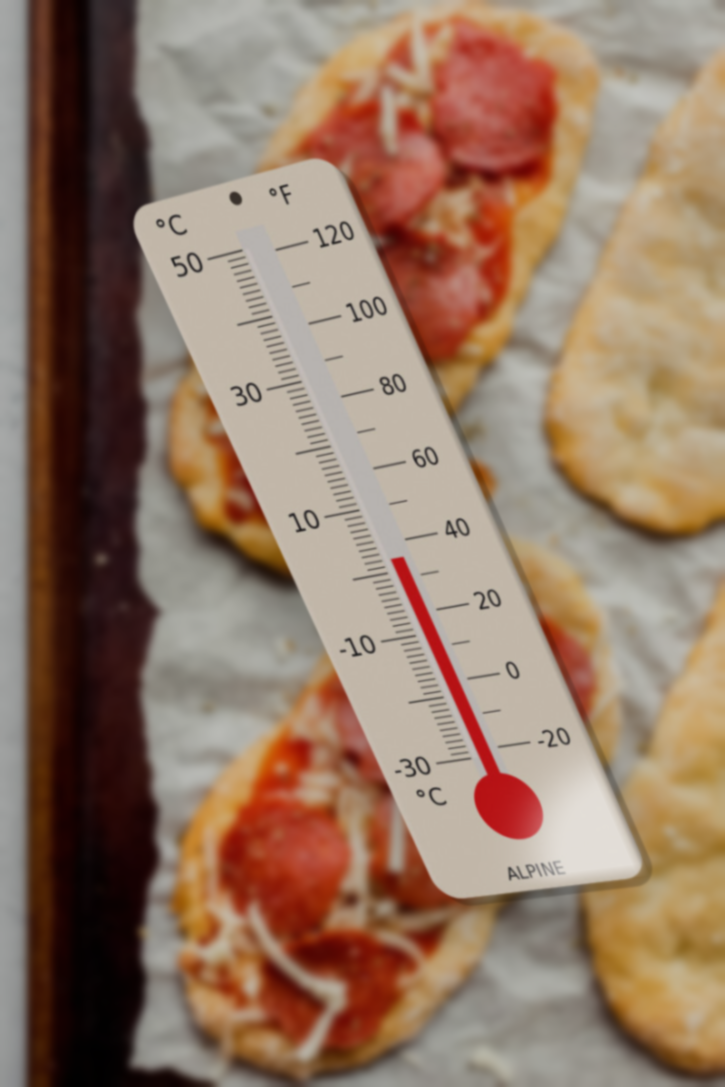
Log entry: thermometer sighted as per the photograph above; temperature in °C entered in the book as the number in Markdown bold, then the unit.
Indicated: **2** °C
